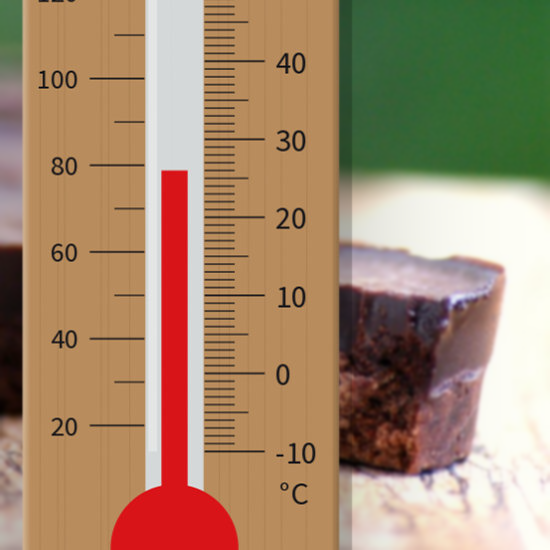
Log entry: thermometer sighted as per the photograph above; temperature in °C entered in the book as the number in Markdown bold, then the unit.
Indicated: **26** °C
